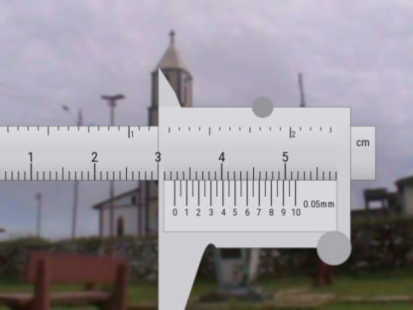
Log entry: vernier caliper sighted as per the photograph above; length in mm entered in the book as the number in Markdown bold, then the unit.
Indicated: **32.6** mm
